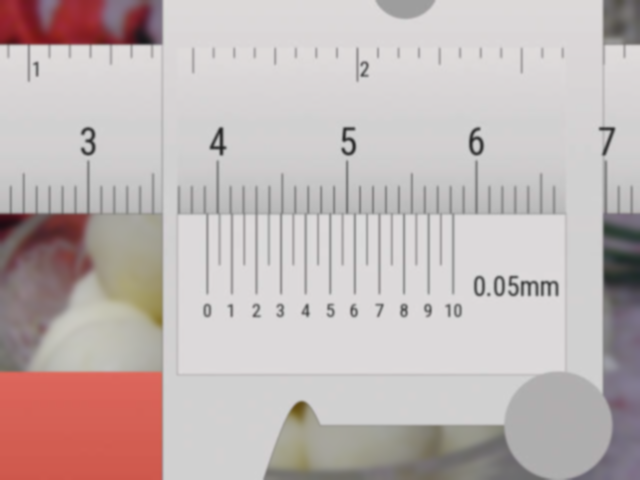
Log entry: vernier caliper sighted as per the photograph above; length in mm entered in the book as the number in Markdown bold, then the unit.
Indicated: **39.2** mm
